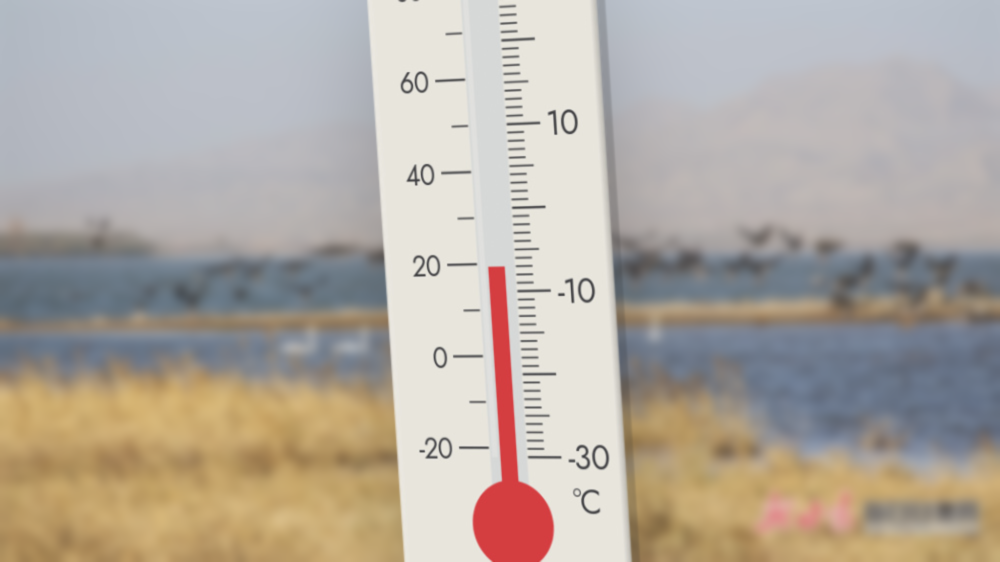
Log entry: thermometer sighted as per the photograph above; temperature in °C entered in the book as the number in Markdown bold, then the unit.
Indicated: **-7** °C
